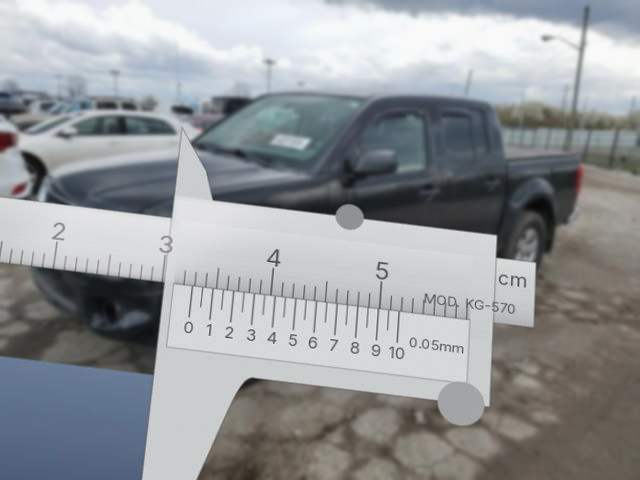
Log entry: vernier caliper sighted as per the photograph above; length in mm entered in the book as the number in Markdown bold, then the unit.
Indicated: **32.8** mm
